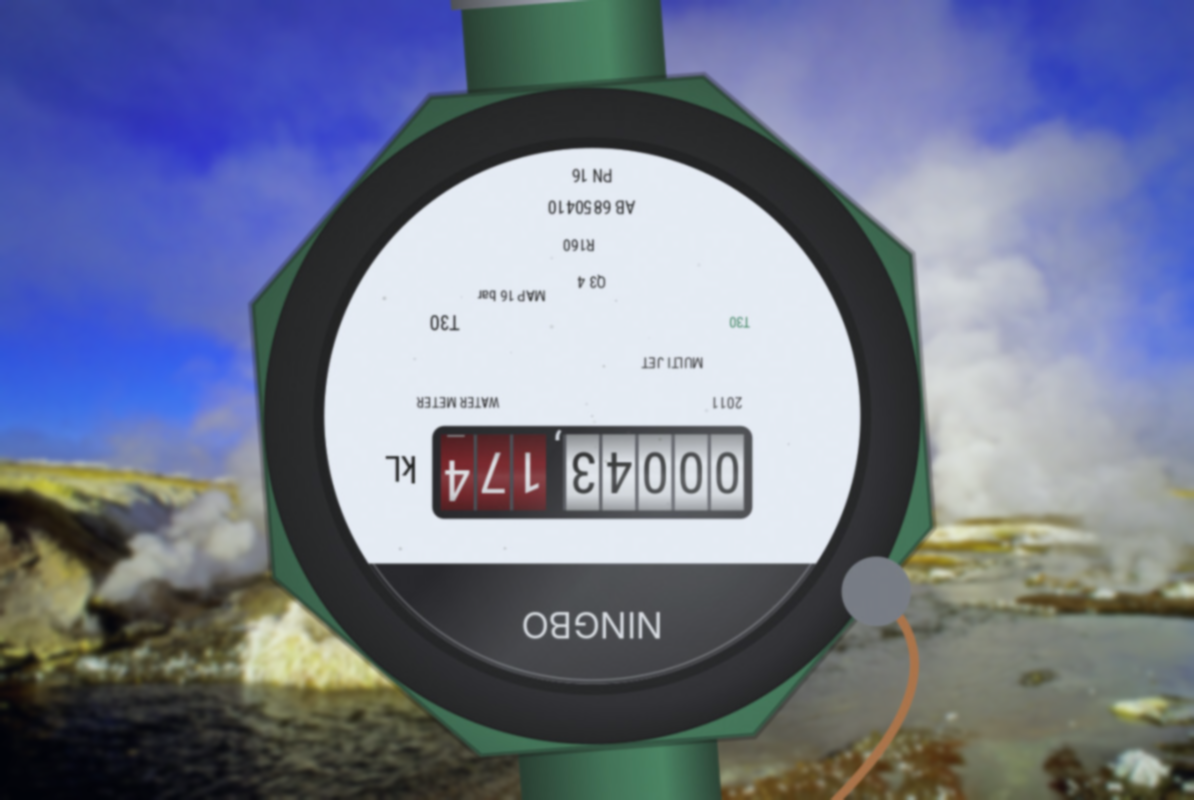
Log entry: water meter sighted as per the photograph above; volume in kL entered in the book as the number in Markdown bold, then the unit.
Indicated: **43.174** kL
